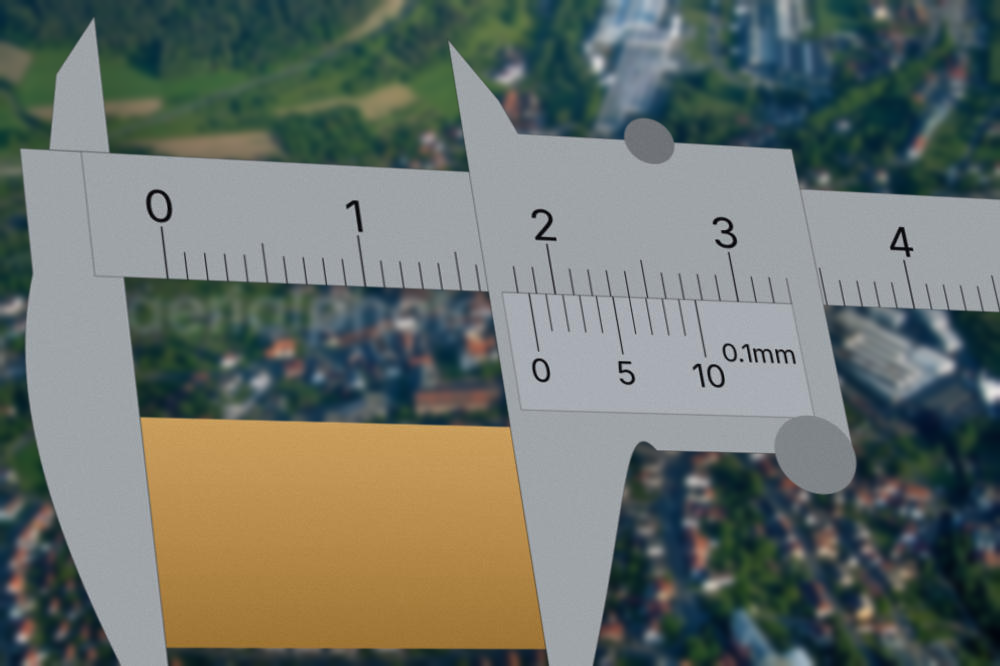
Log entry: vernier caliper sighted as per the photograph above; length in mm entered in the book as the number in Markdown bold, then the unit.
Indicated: **18.6** mm
